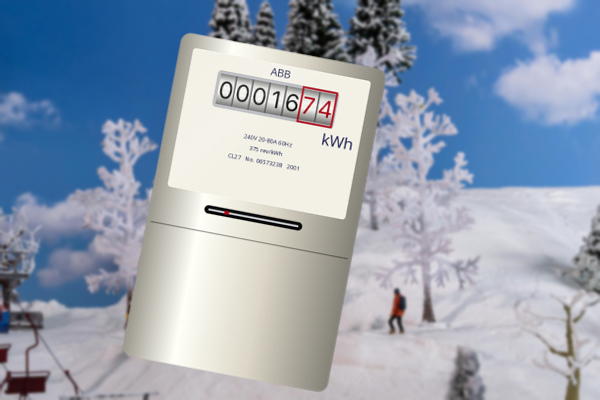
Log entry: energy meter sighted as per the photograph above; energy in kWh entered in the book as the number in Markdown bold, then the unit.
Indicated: **16.74** kWh
